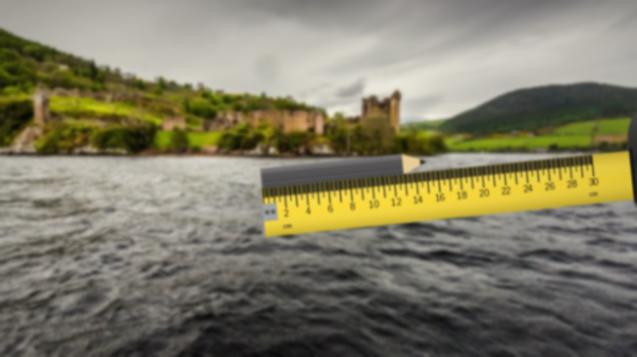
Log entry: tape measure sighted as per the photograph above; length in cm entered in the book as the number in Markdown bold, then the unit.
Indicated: **15** cm
